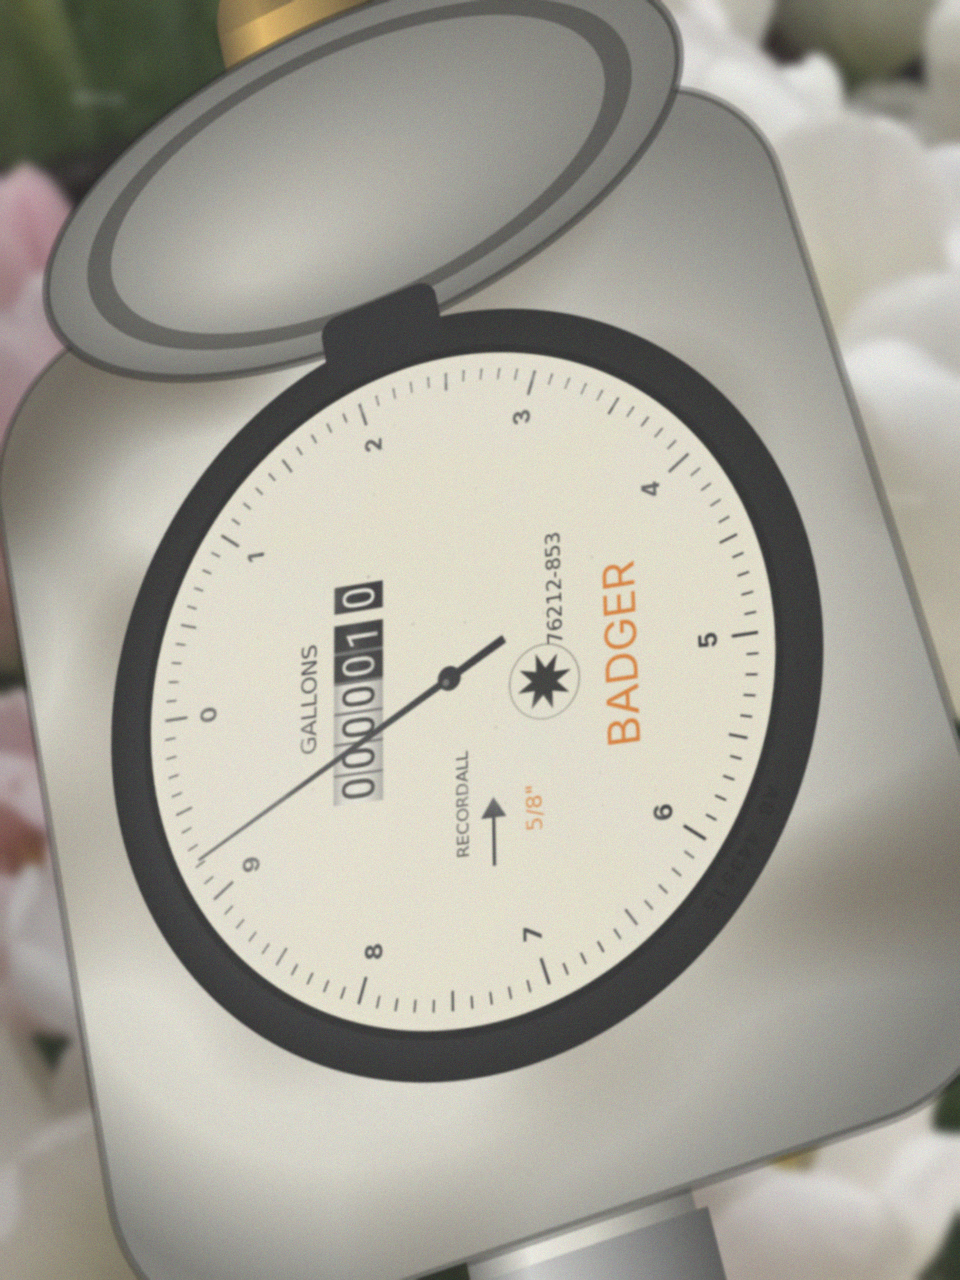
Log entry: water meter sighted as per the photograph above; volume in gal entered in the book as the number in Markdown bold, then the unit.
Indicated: **9.2** gal
